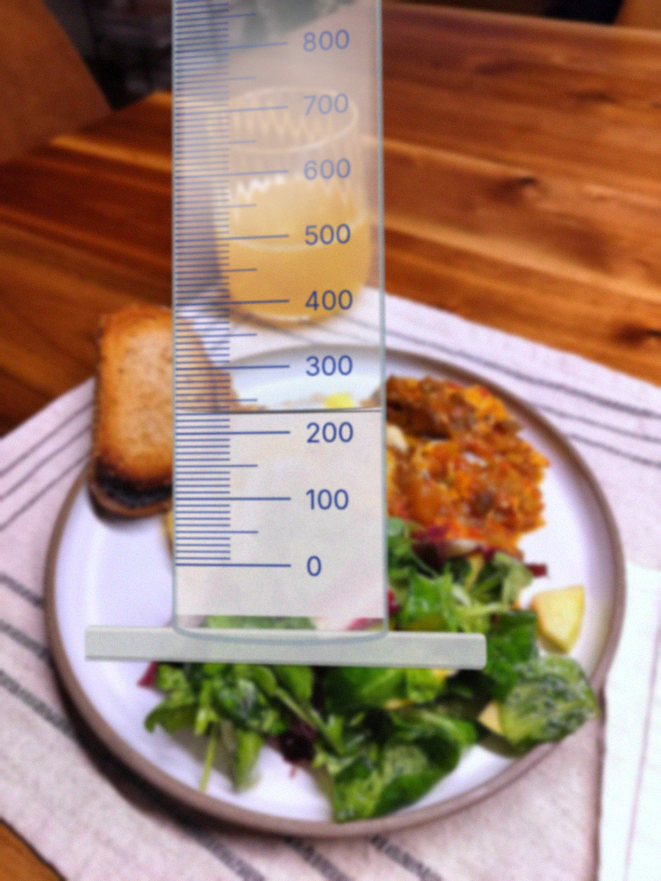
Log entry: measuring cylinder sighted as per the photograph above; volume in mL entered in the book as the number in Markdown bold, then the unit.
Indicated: **230** mL
